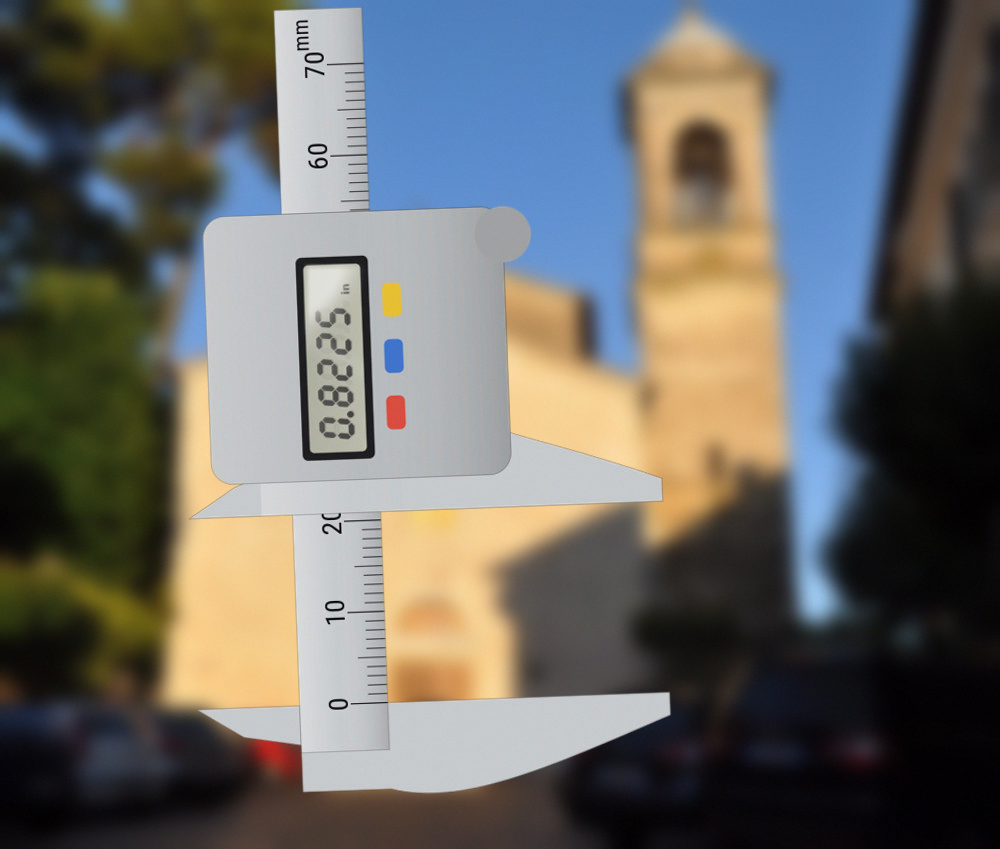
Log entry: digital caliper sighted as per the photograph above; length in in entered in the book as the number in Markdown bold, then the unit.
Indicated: **0.8225** in
